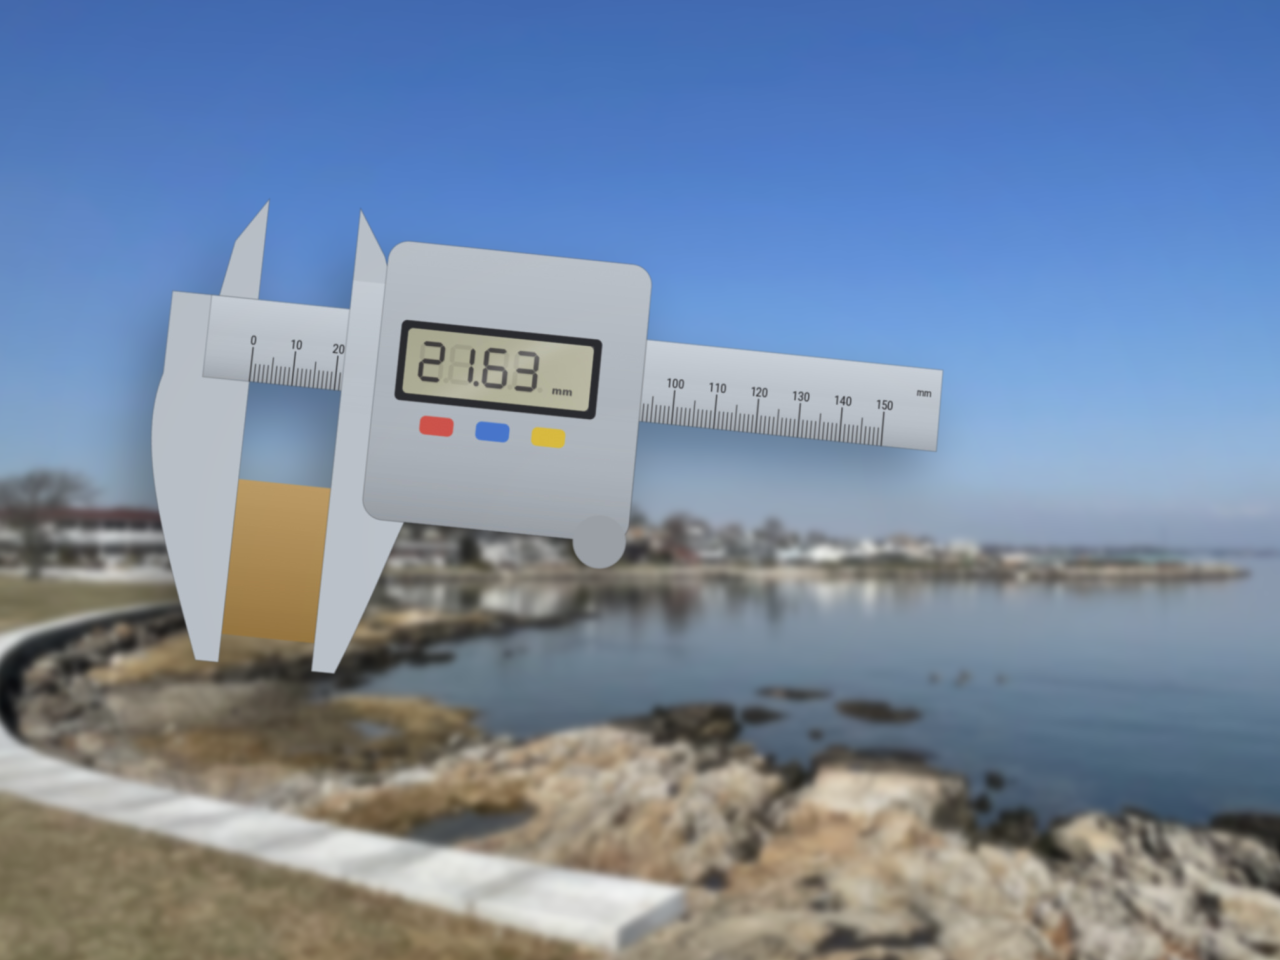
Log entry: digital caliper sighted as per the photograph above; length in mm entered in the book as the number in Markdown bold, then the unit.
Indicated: **21.63** mm
